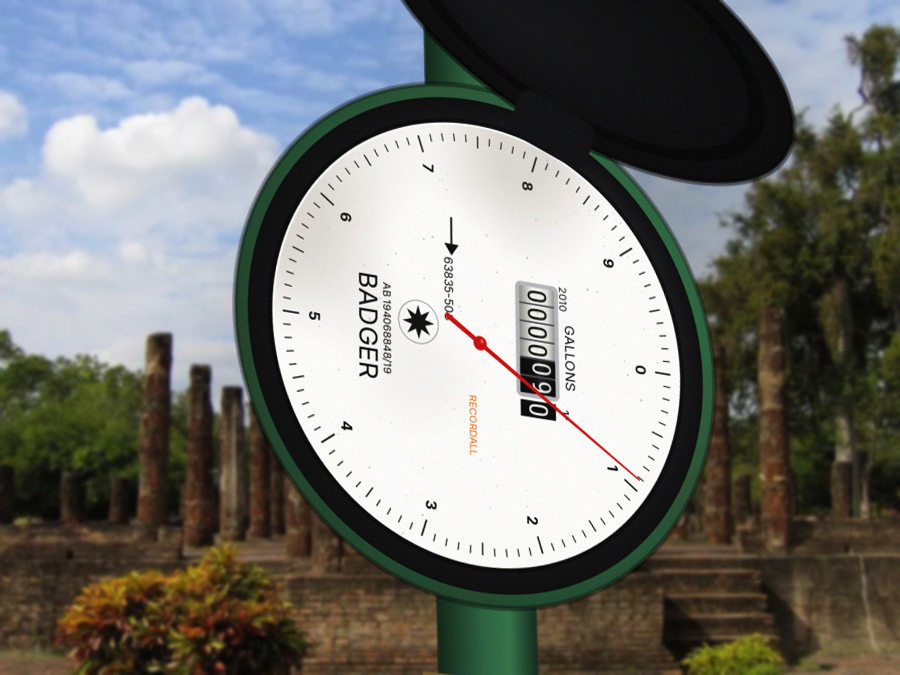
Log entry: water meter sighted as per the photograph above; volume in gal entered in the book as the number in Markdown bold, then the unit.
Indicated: **90.9** gal
